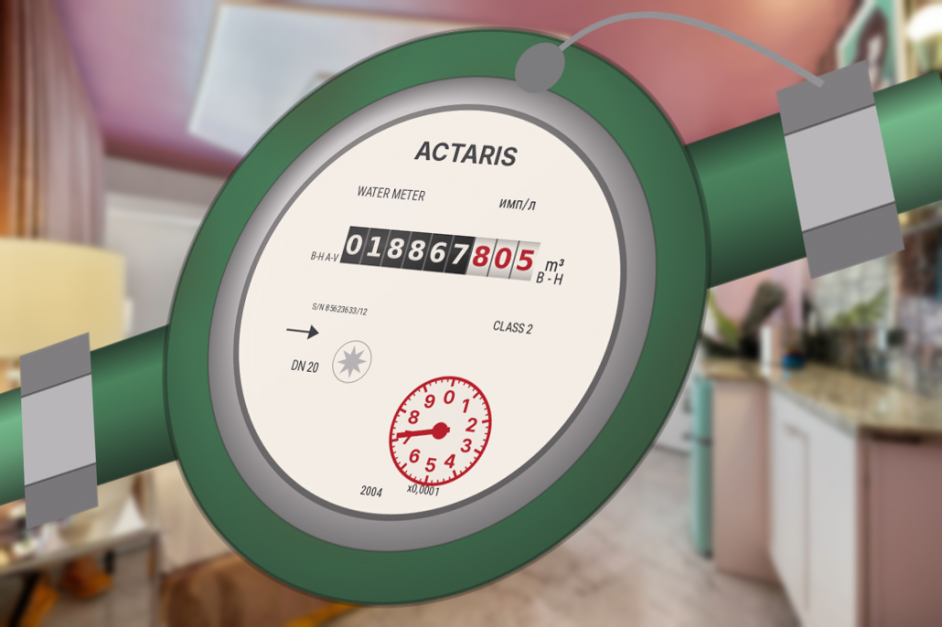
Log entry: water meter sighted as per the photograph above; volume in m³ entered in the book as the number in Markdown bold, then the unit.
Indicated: **18867.8057** m³
